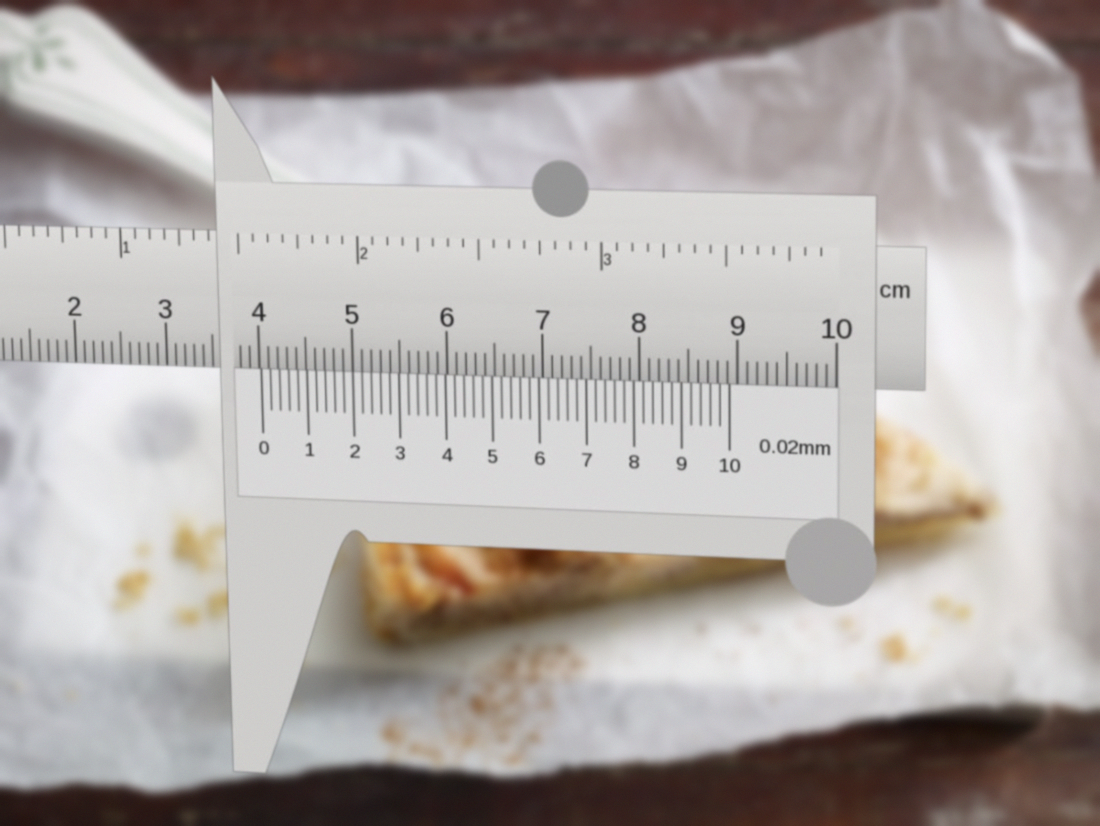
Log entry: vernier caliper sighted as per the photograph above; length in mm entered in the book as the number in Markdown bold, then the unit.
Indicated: **40.2** mm
